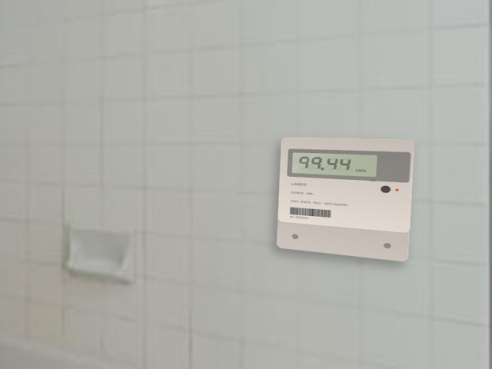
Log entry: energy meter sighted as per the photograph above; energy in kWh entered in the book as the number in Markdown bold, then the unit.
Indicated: **99.44** kWh
